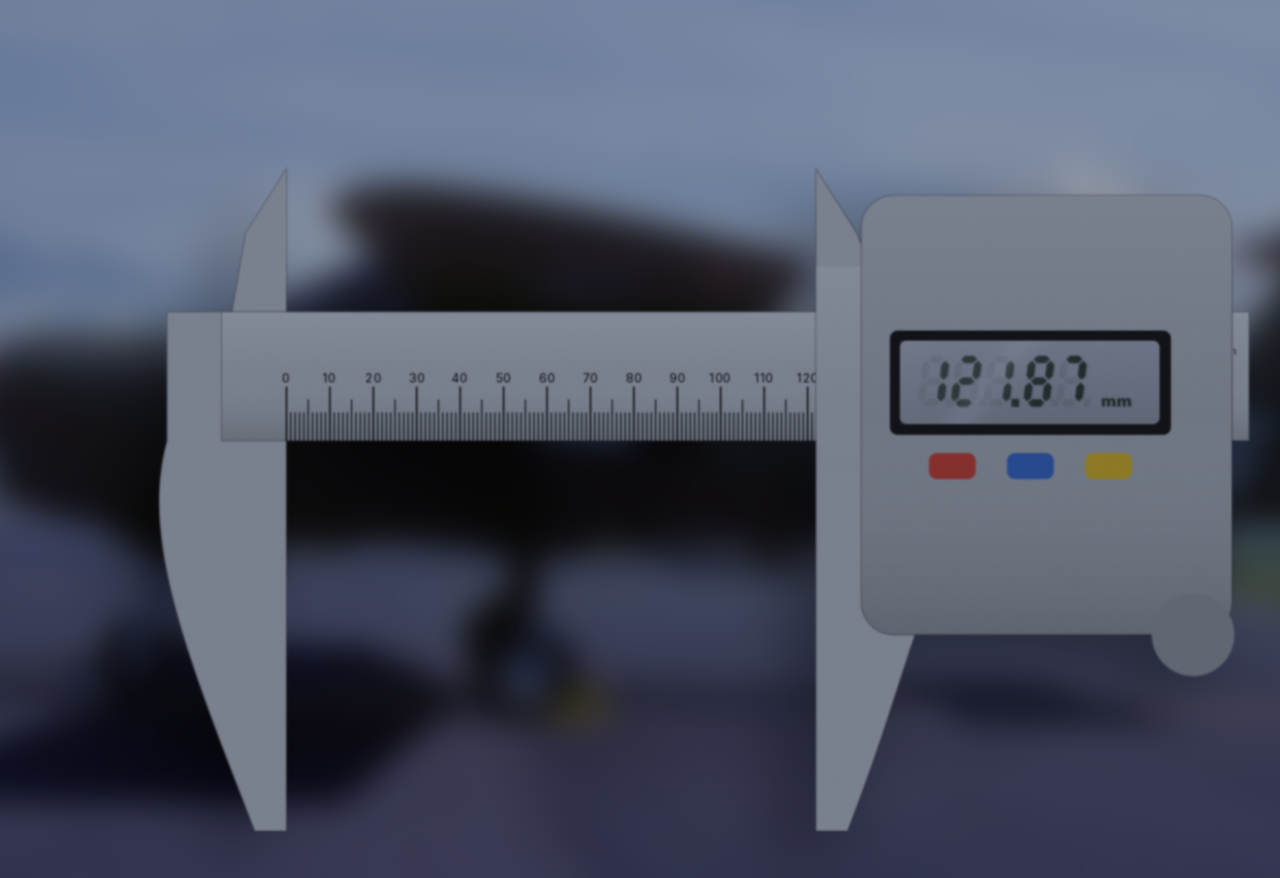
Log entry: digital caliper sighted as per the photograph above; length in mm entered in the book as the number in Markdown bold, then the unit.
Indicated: **121.87** mm
